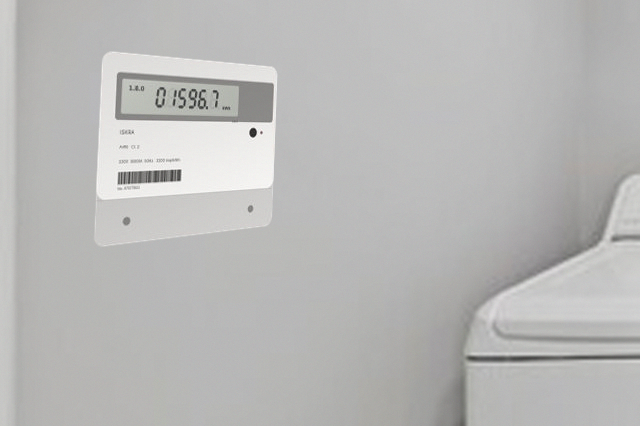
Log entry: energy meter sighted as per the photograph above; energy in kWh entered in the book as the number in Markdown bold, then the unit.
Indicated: **1596.7** kWh
